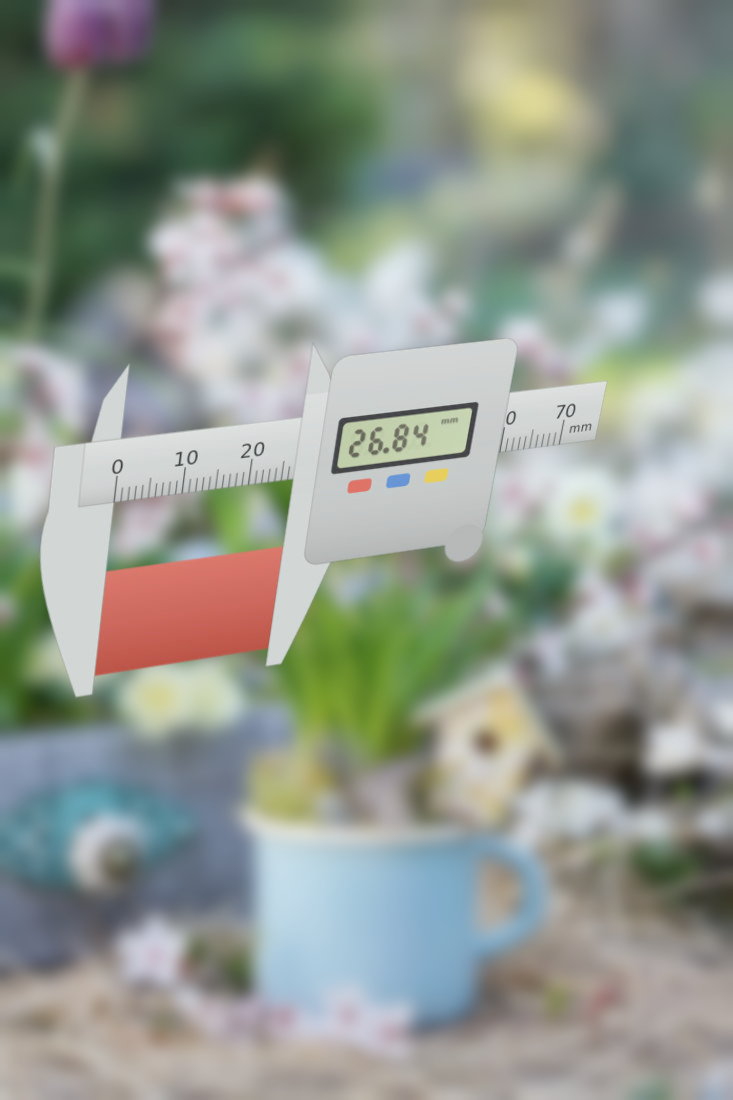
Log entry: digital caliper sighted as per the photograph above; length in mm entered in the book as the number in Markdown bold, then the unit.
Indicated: **26.84** mm
